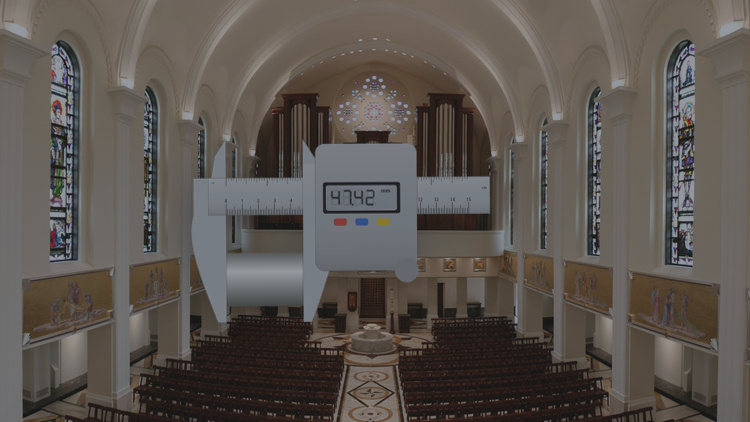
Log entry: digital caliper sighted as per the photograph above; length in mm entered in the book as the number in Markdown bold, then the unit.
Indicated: **47.42** mm
